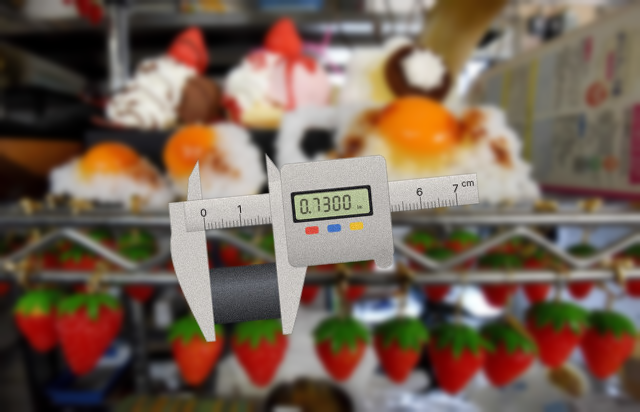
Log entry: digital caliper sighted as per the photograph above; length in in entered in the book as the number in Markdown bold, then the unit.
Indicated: **0.7300** in
